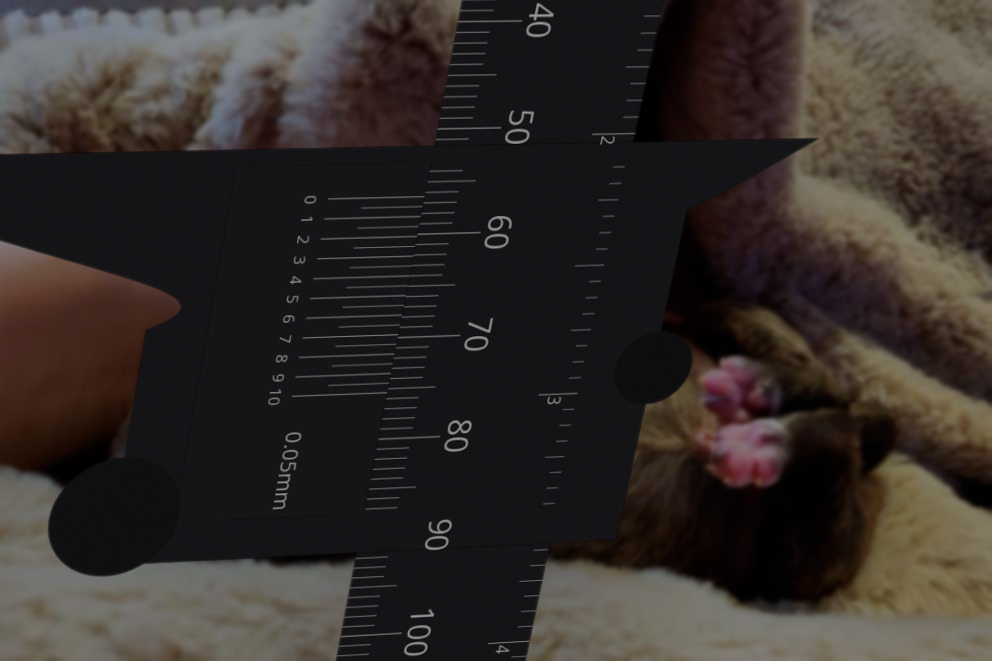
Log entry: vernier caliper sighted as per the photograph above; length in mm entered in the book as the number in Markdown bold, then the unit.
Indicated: **56.4** mm
